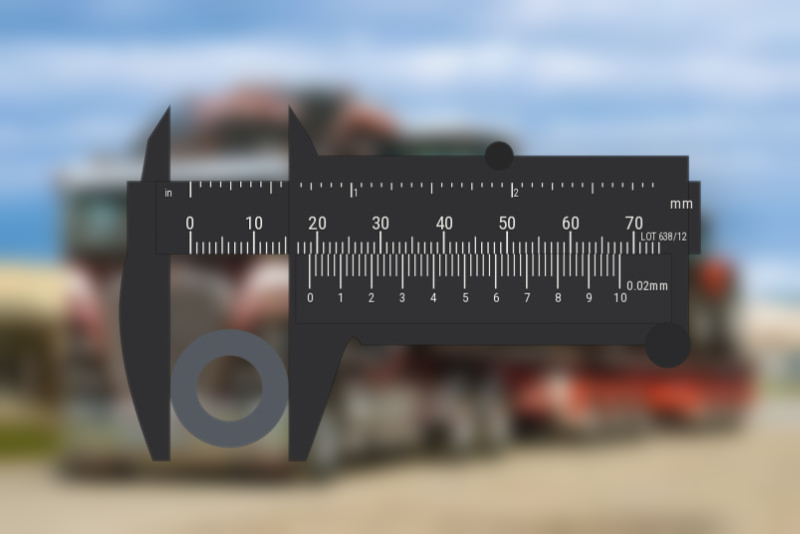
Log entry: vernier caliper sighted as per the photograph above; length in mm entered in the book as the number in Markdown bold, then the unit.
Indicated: **18.8** mm
